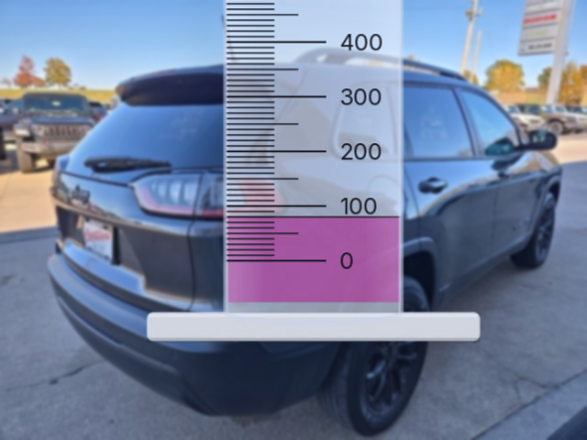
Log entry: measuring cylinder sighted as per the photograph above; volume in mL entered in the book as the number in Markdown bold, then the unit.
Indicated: **80** mL
